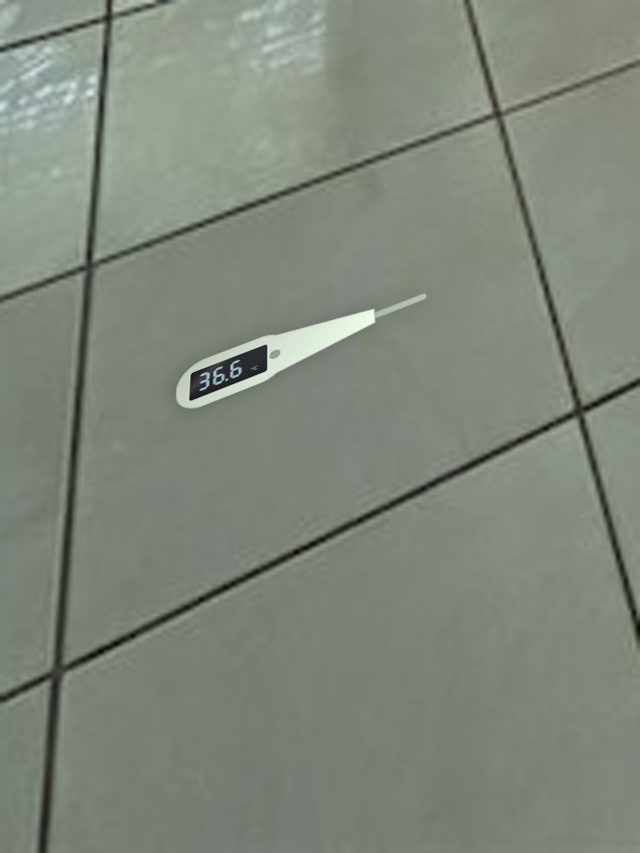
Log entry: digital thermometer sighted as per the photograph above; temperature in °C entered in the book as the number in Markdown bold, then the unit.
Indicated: **36.6** °C
